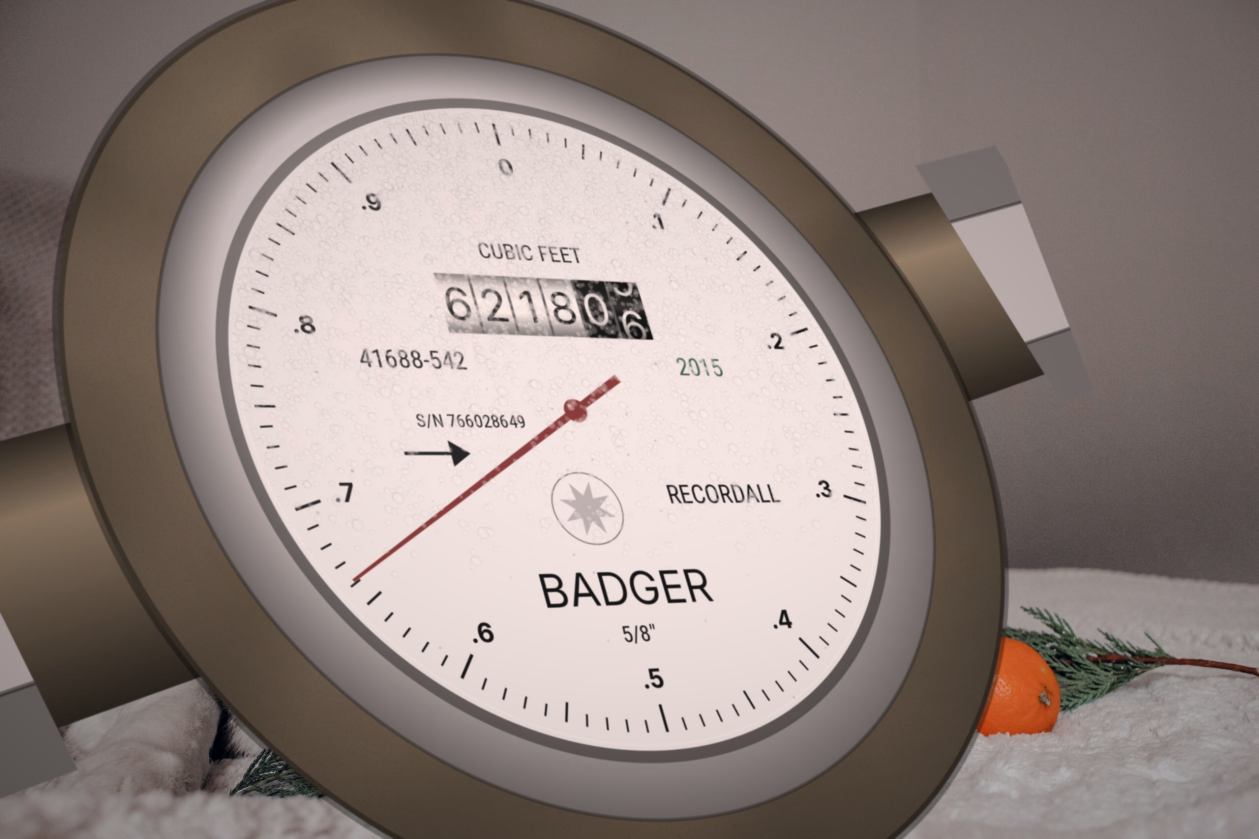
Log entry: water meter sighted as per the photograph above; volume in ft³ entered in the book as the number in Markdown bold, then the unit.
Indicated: **621805.66** ft³
